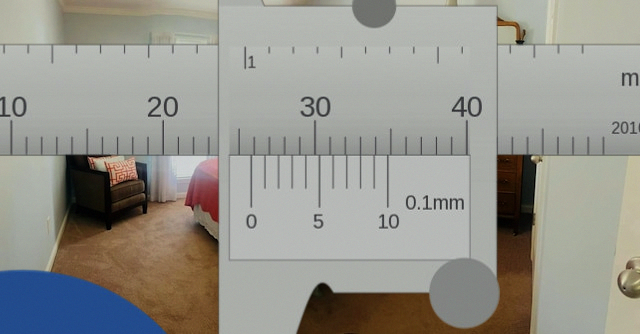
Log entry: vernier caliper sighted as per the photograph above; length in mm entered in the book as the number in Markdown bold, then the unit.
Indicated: **25.8** mm
